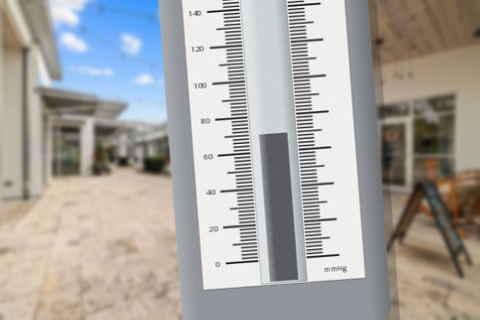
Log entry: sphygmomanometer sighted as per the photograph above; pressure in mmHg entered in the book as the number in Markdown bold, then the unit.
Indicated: **70** mmHg
